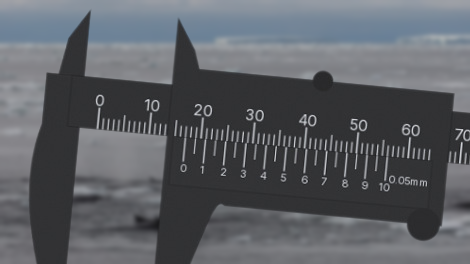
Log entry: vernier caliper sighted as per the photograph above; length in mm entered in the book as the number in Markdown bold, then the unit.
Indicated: **17.0** mm
